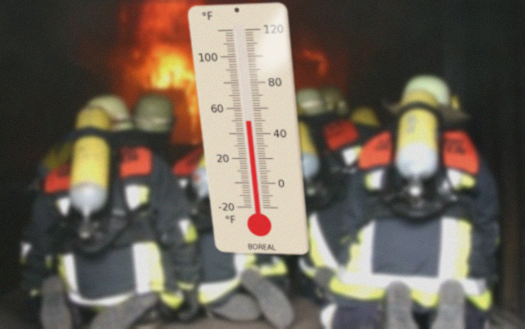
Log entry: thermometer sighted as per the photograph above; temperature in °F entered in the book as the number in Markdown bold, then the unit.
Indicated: **50** °F
